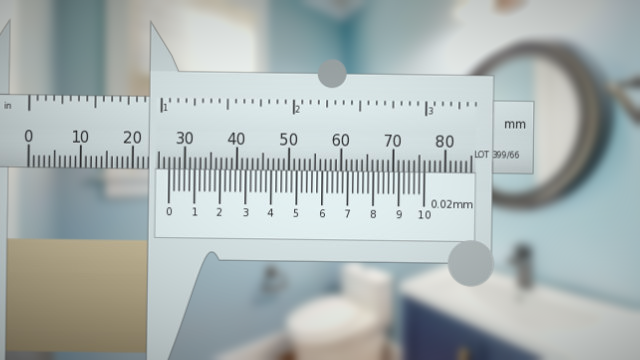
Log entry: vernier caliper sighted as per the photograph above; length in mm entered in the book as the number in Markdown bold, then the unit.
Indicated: **27.0** mm
